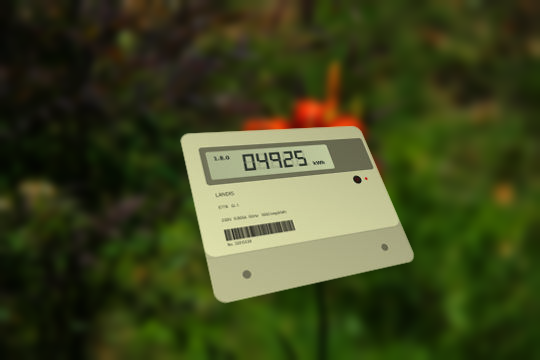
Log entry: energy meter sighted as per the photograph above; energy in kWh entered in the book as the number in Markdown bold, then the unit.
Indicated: **4925** kWh
